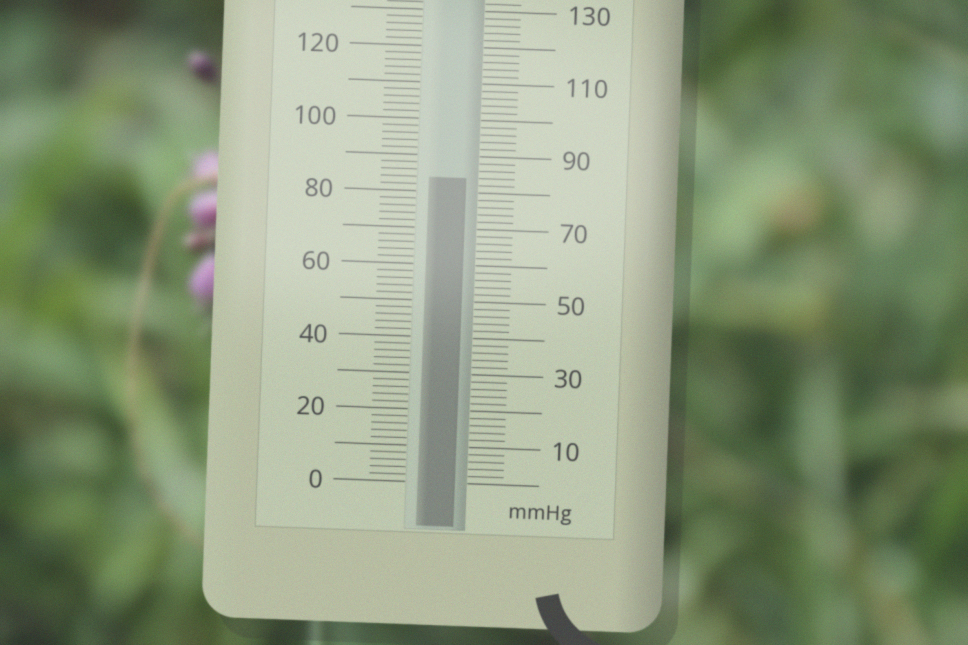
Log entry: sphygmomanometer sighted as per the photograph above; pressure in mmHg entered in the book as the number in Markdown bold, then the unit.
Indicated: **84** mmHg
